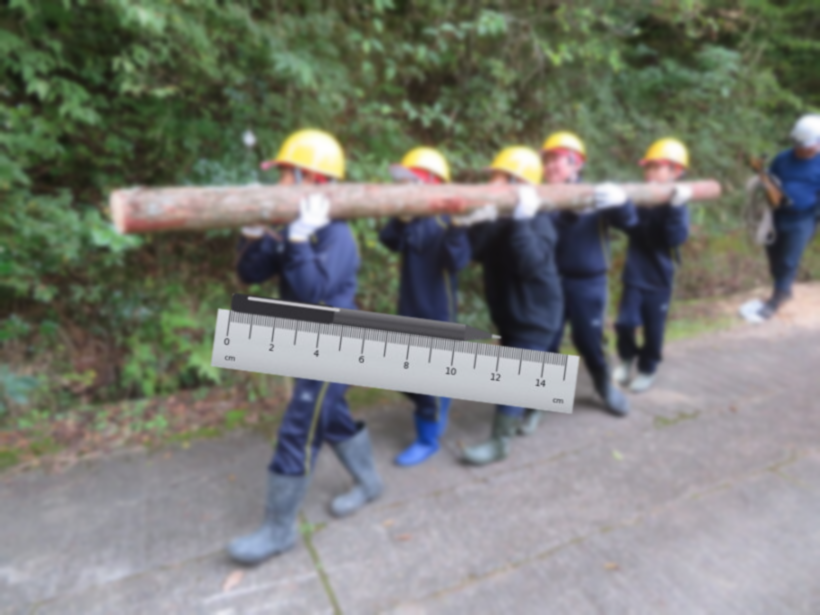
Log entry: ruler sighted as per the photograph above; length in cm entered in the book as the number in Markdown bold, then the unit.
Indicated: **12** cm
